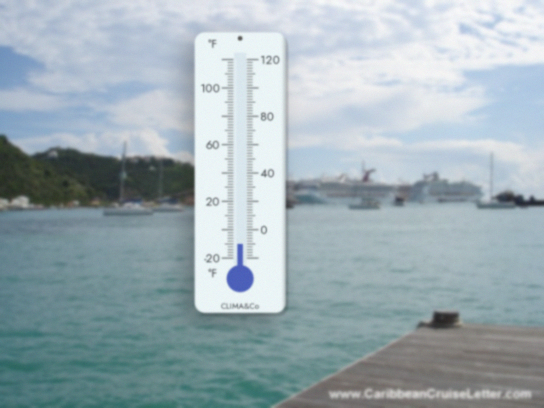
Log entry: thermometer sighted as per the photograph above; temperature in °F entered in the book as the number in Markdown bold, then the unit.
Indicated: **-10** °F
